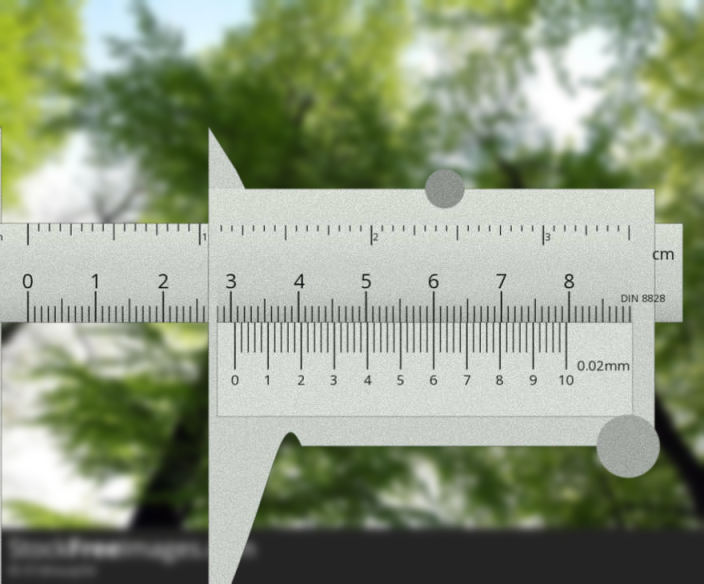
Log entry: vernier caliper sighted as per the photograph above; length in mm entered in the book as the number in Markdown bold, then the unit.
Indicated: **30.6** mm
